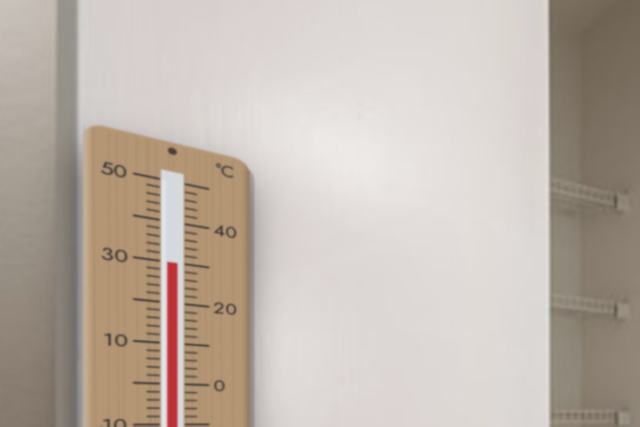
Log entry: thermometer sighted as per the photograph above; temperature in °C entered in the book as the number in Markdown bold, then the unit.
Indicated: **30** °C
